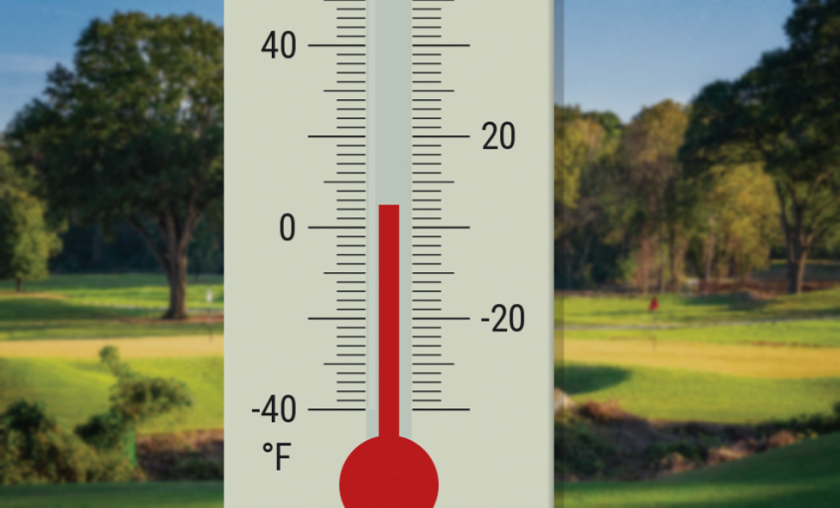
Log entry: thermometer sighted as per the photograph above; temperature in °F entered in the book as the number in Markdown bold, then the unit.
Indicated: **5** °F
